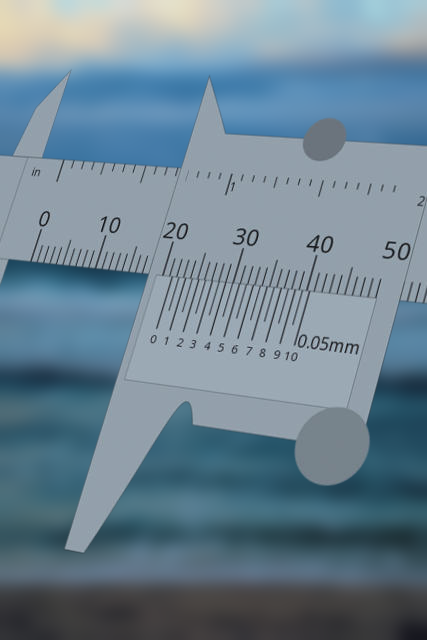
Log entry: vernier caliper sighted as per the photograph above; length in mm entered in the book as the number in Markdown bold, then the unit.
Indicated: **21.4** mm
